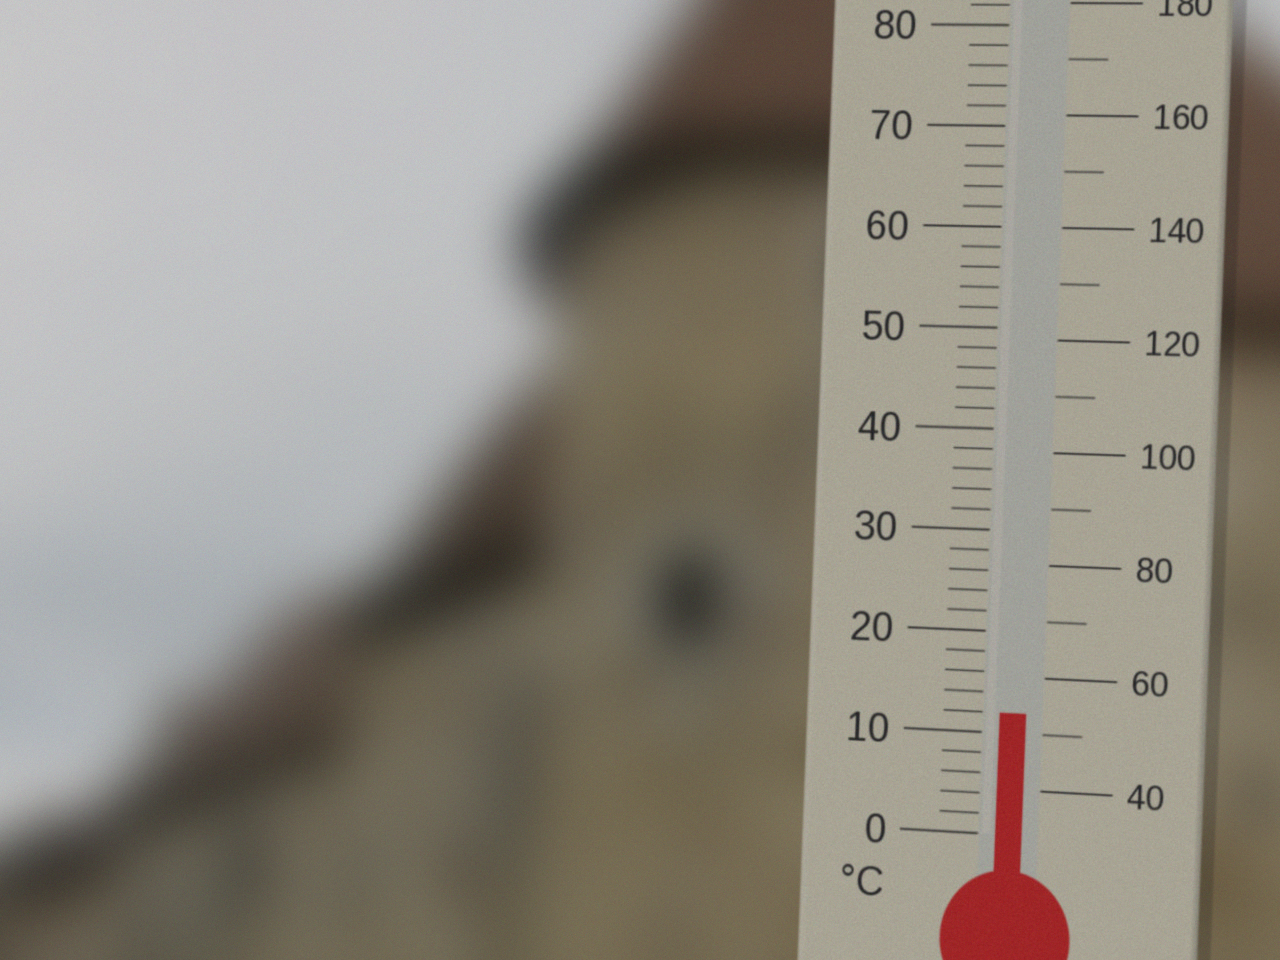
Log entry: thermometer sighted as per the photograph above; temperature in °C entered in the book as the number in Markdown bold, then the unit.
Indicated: **12** °C
